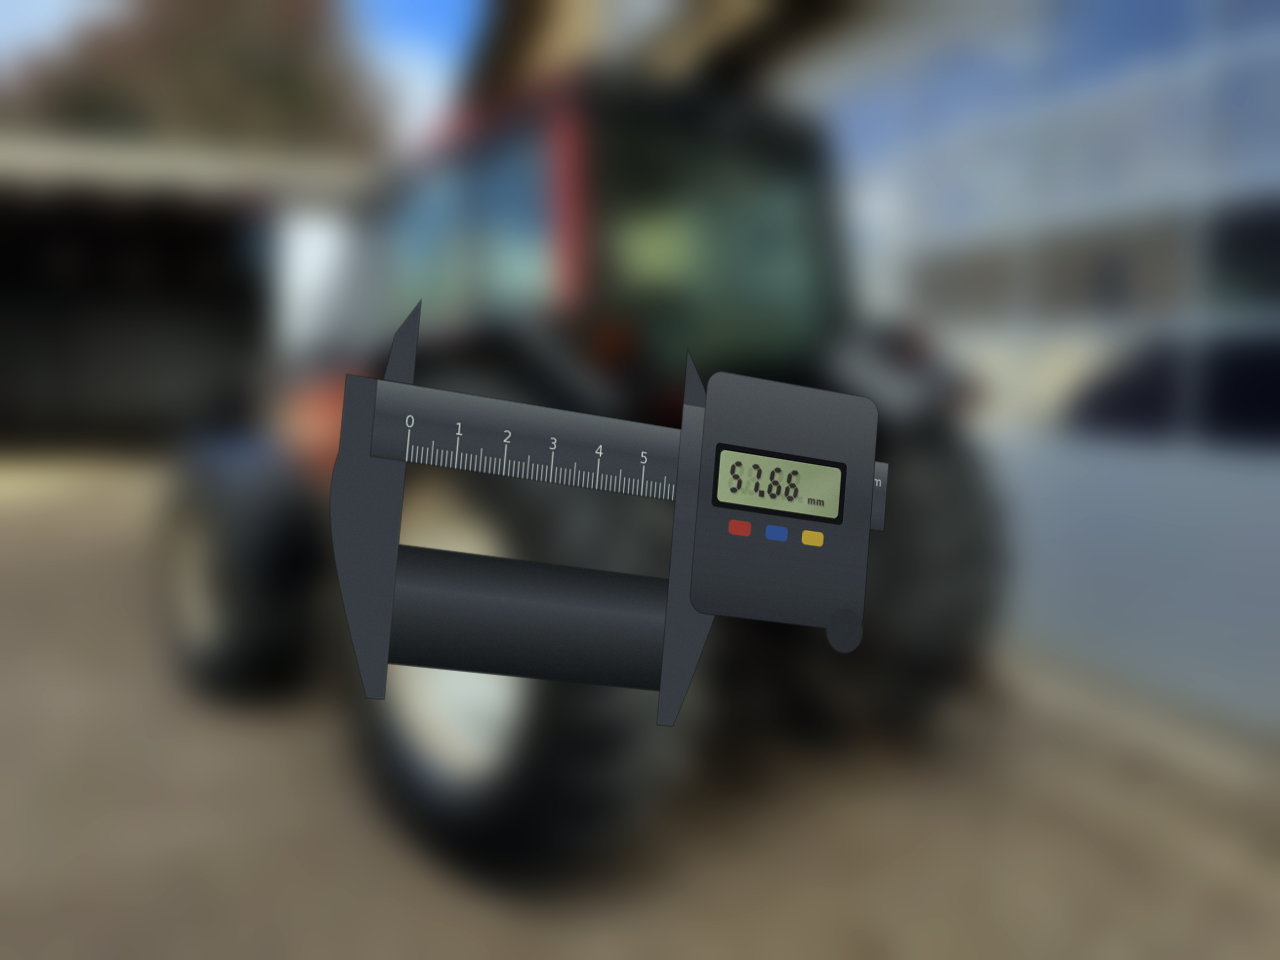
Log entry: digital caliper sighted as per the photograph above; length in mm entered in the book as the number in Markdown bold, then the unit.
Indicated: **57.66** mm
